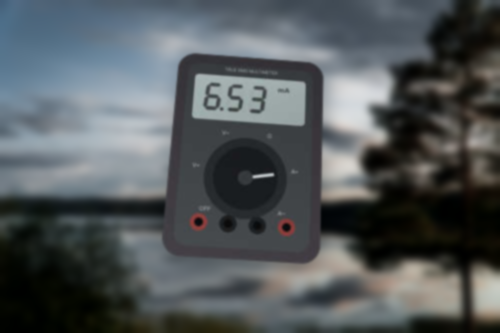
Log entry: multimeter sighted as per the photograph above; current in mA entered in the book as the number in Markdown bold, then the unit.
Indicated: **6.53** mA
